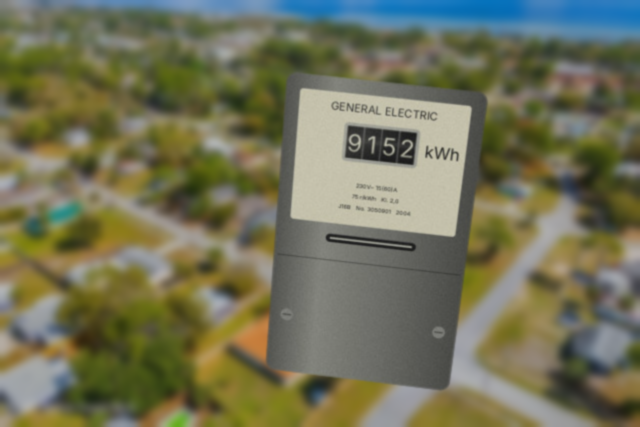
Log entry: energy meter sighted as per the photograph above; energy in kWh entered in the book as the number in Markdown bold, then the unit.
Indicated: **9152** kWh
